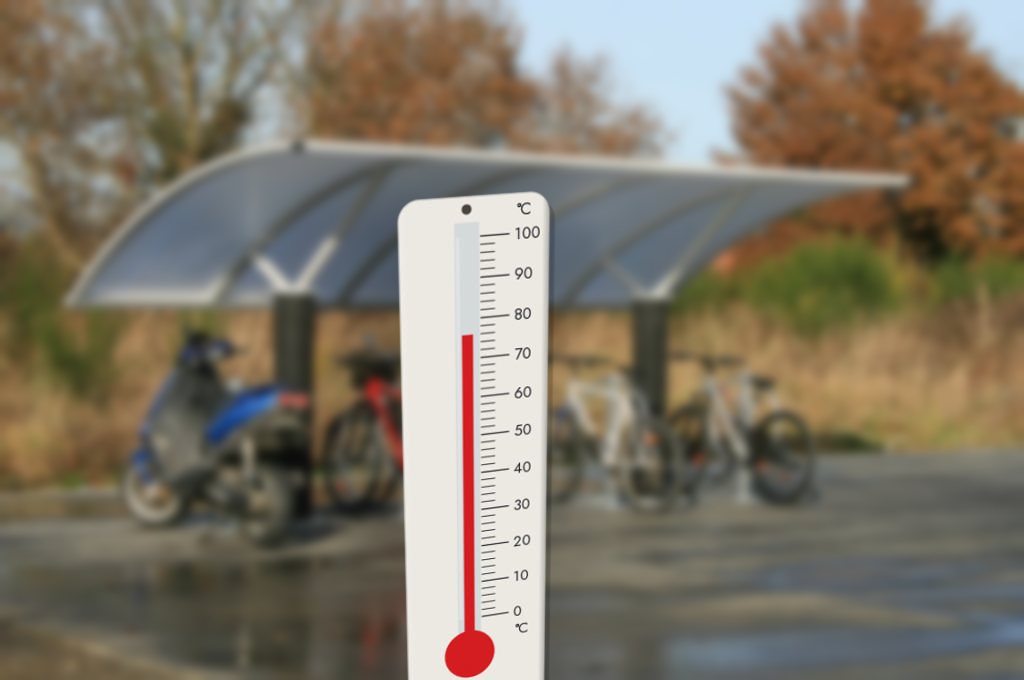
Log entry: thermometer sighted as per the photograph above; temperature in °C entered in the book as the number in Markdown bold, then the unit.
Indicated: **76** °C
